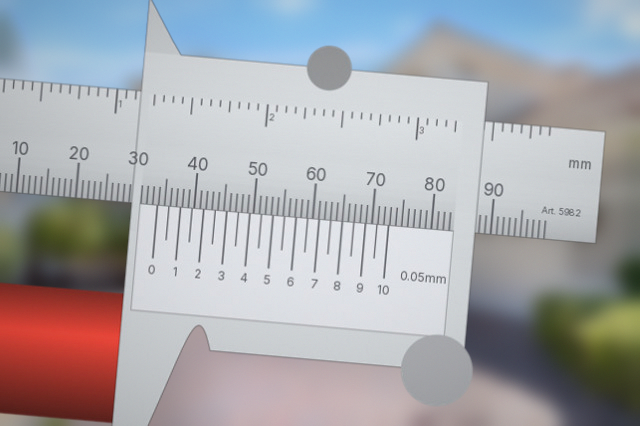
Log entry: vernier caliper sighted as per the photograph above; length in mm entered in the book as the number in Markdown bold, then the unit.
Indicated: **33.8** mm
